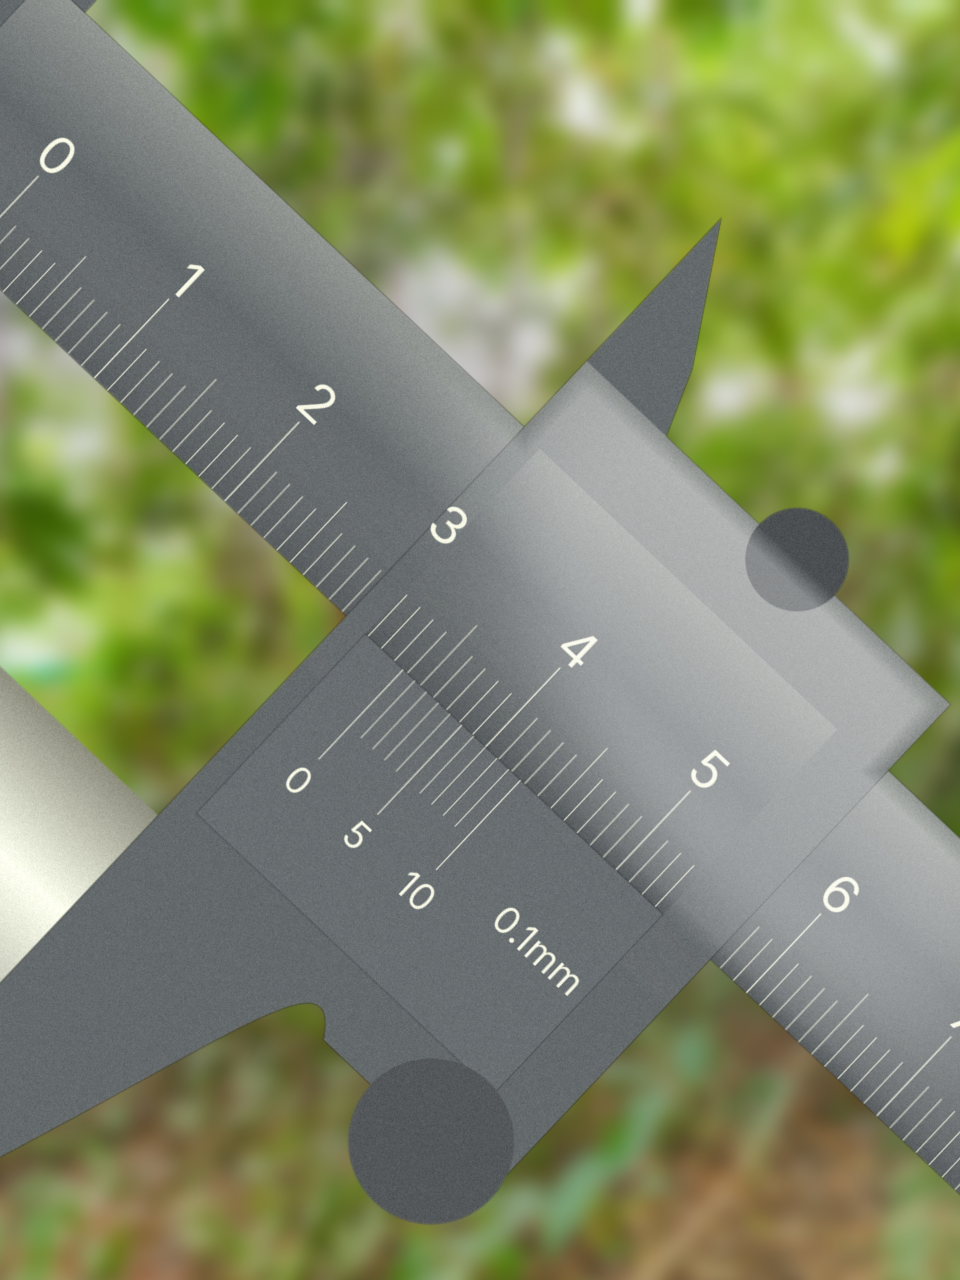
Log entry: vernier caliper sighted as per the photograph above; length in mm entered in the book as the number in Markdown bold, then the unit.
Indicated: **33.7** mm
